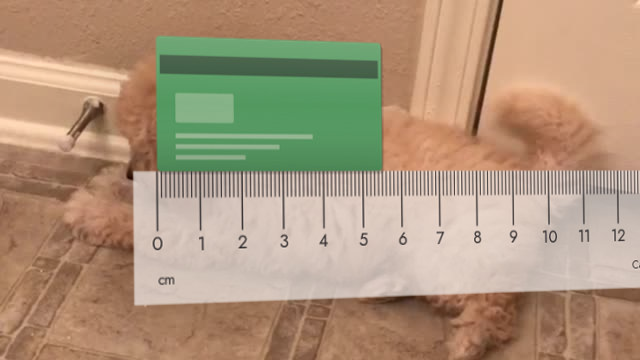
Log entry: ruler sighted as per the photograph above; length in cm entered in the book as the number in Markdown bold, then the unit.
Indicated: **5.5** cm
